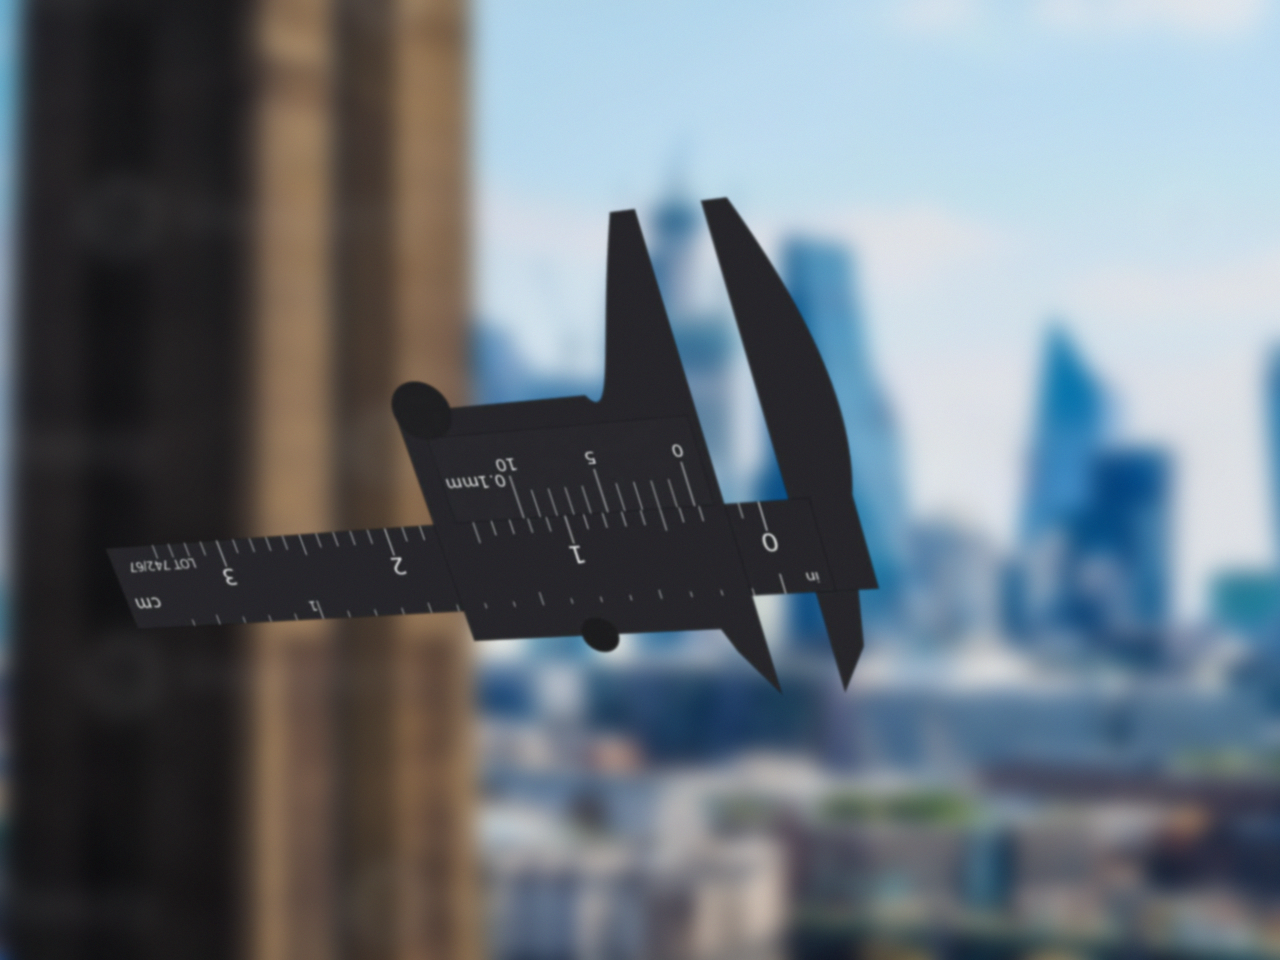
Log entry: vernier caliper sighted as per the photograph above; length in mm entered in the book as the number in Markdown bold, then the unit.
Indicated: **3.2** mm
